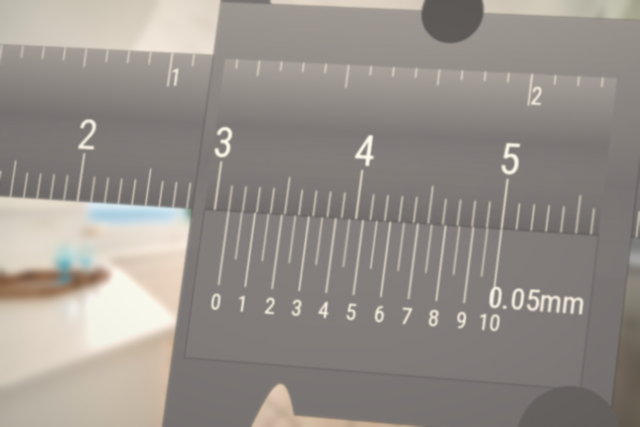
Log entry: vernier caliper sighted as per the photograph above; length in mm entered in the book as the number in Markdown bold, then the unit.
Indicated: **31.0** mm
